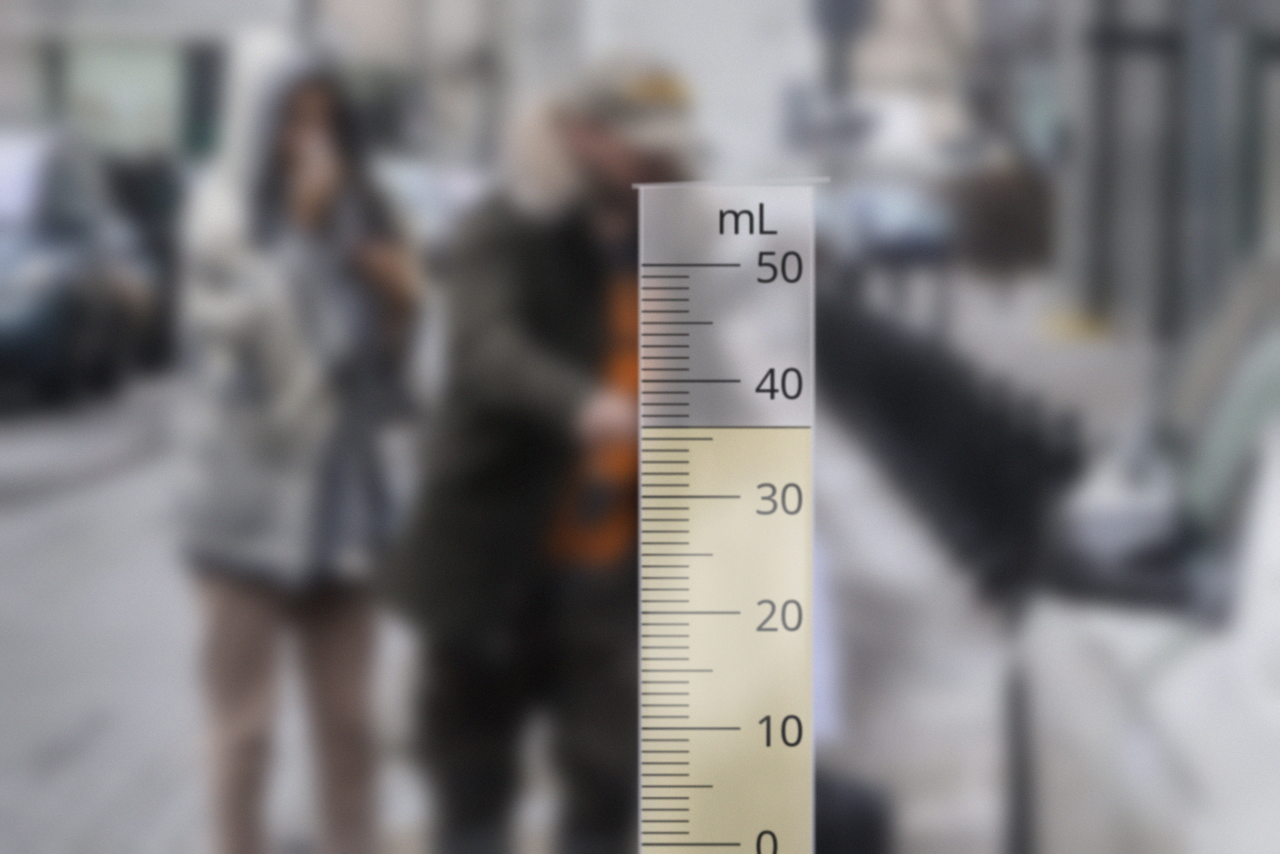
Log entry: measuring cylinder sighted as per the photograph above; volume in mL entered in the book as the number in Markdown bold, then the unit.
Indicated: **36** mL
